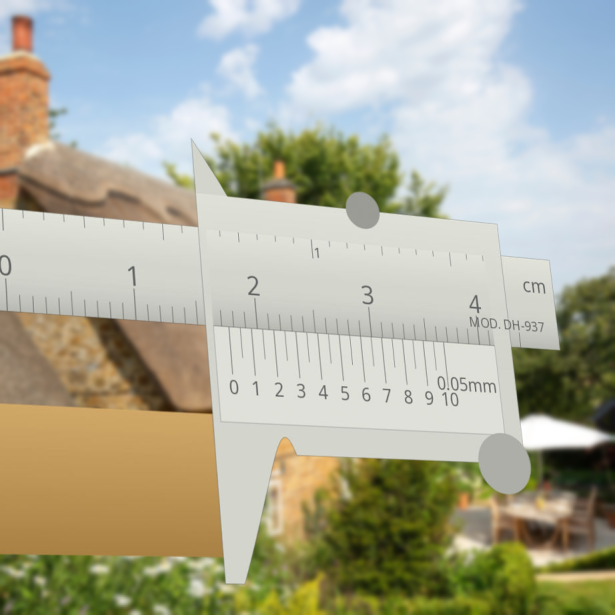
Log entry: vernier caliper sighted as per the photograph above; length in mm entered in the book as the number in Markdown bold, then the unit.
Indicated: **17.6** mm
